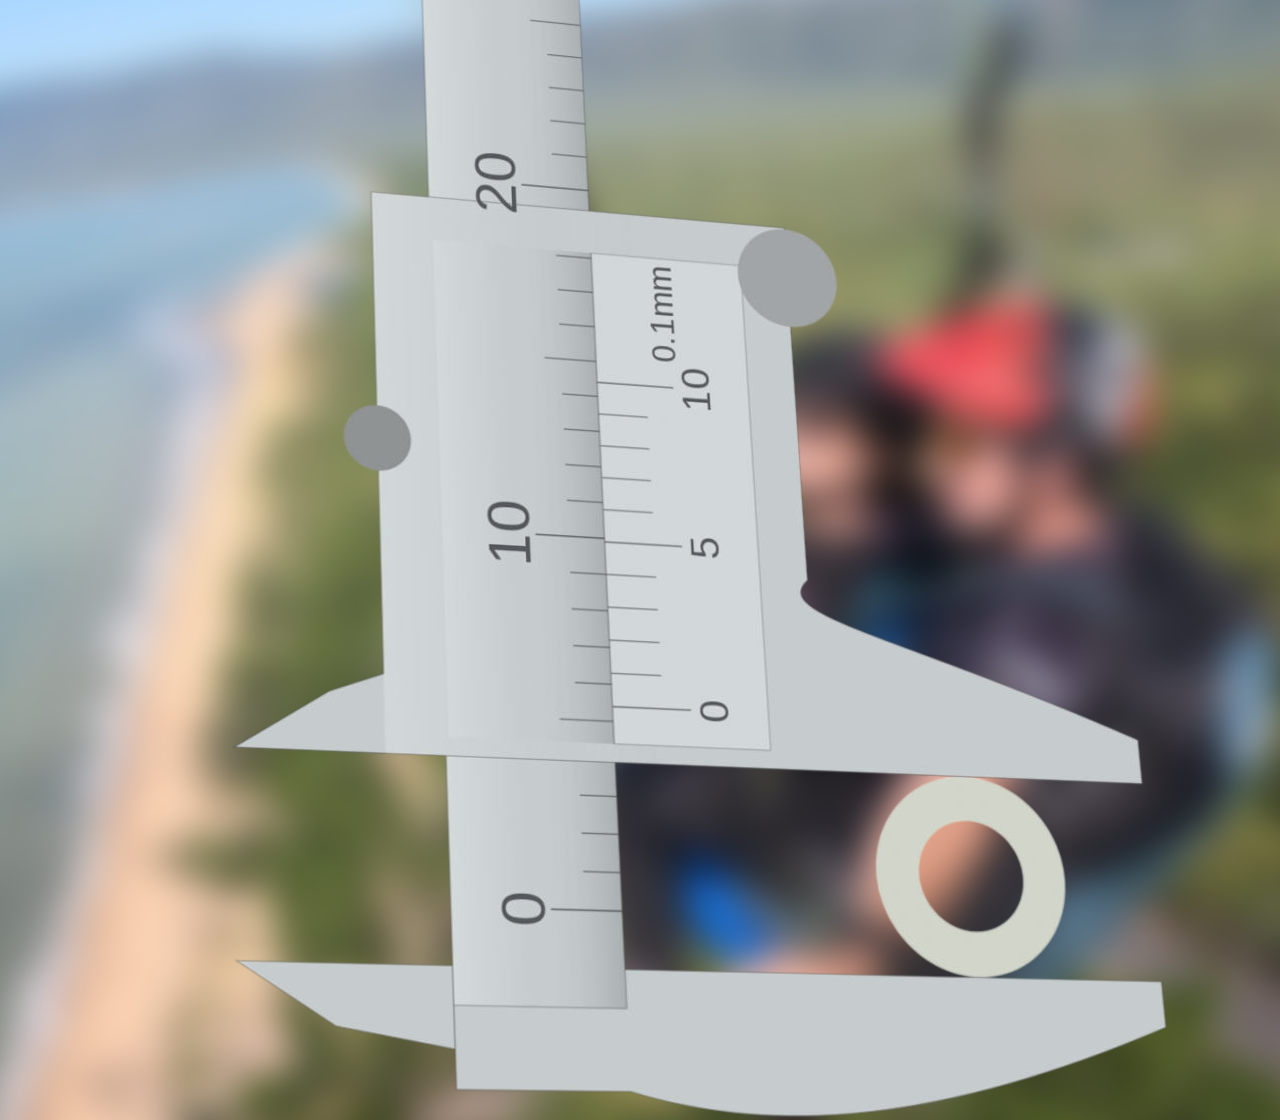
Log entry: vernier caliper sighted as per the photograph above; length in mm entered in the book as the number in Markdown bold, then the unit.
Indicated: **5.4** mm
